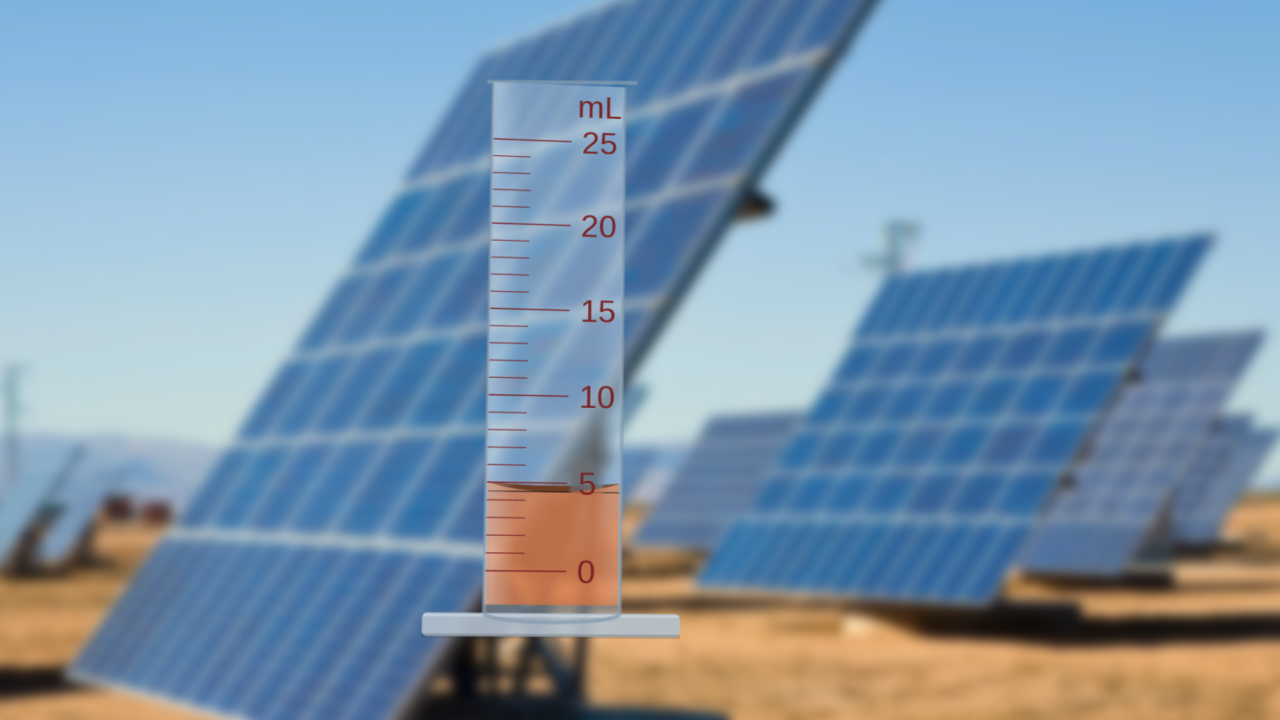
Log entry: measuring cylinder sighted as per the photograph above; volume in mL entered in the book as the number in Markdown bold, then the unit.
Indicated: **4.5** mL
